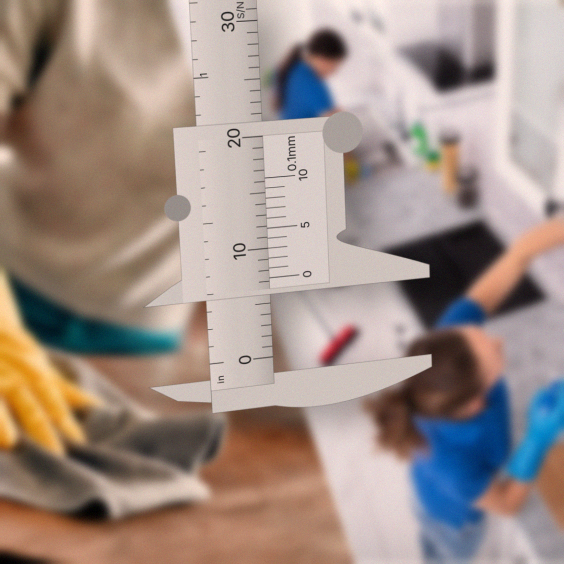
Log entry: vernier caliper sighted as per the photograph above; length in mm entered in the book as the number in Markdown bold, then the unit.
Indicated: **7.3** mm
